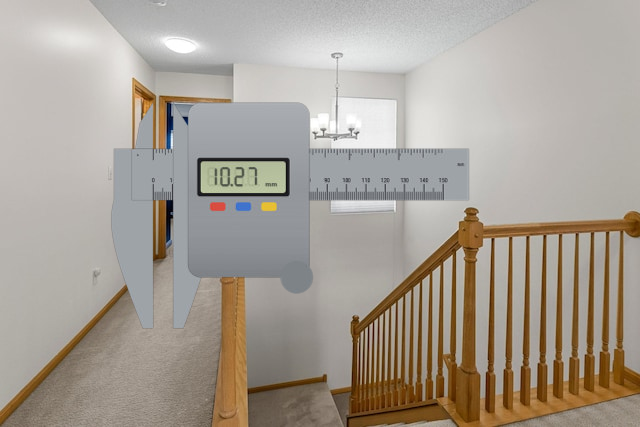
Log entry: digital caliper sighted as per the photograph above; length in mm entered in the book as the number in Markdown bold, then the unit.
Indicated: **10.27** mm
